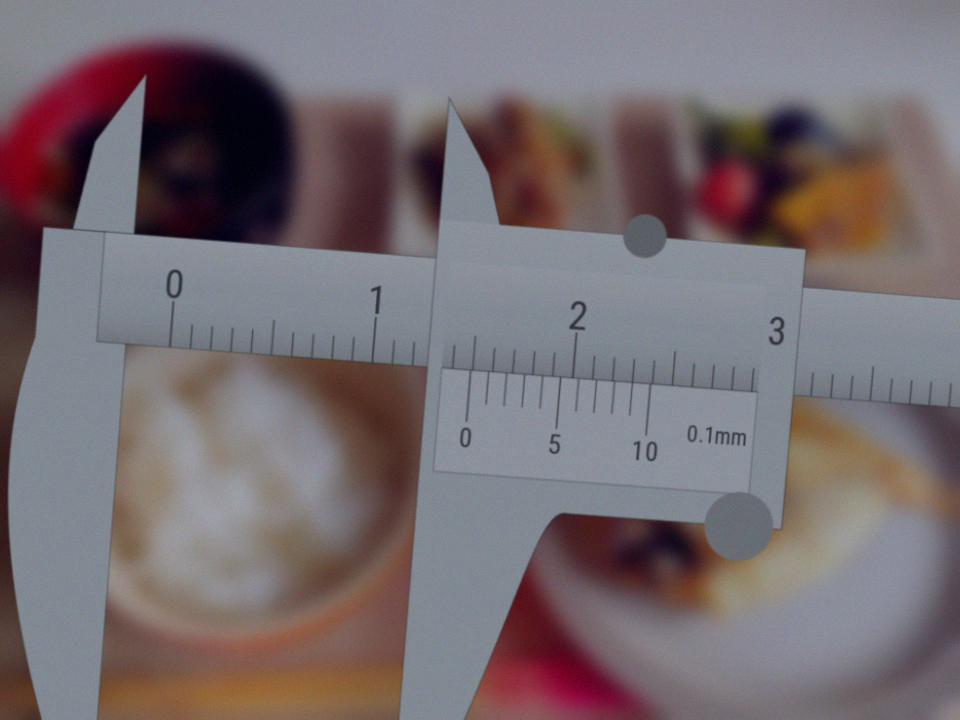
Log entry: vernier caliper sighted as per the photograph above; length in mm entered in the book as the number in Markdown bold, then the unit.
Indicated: **14.9** mm
